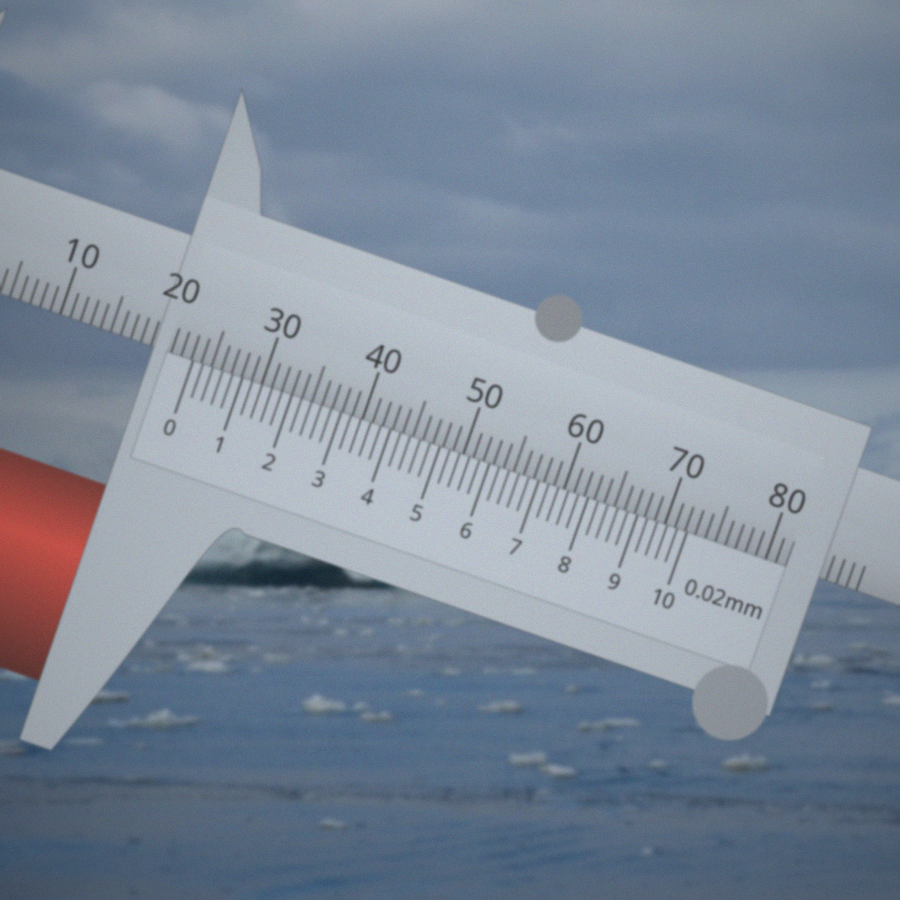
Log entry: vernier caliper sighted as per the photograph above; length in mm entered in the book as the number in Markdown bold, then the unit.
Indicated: **23.2** mm
